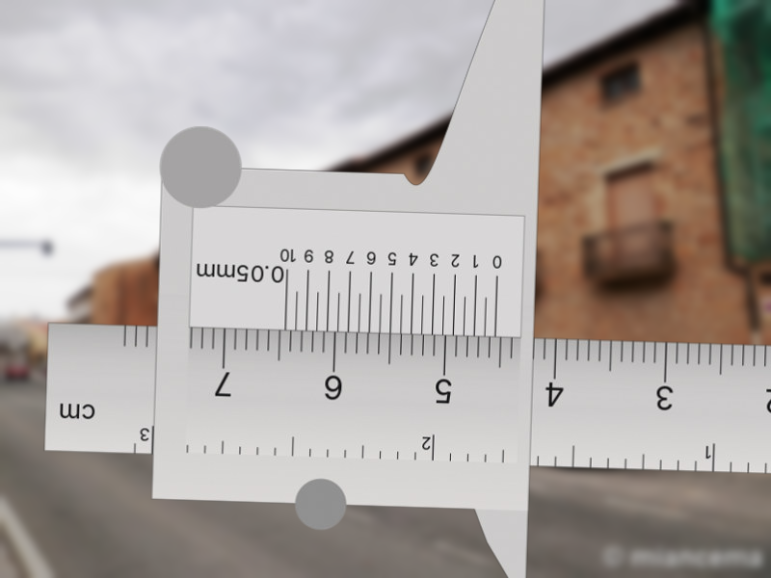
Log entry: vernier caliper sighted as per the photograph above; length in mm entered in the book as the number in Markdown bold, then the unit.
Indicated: **45.5** mm
